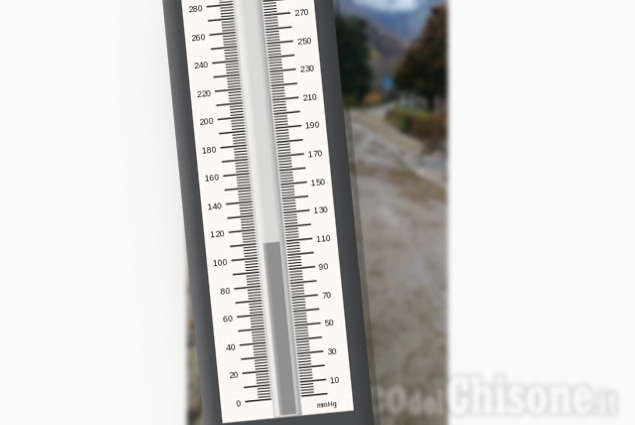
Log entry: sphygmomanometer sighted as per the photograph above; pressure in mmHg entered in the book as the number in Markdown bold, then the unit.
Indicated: **110** mmHg
